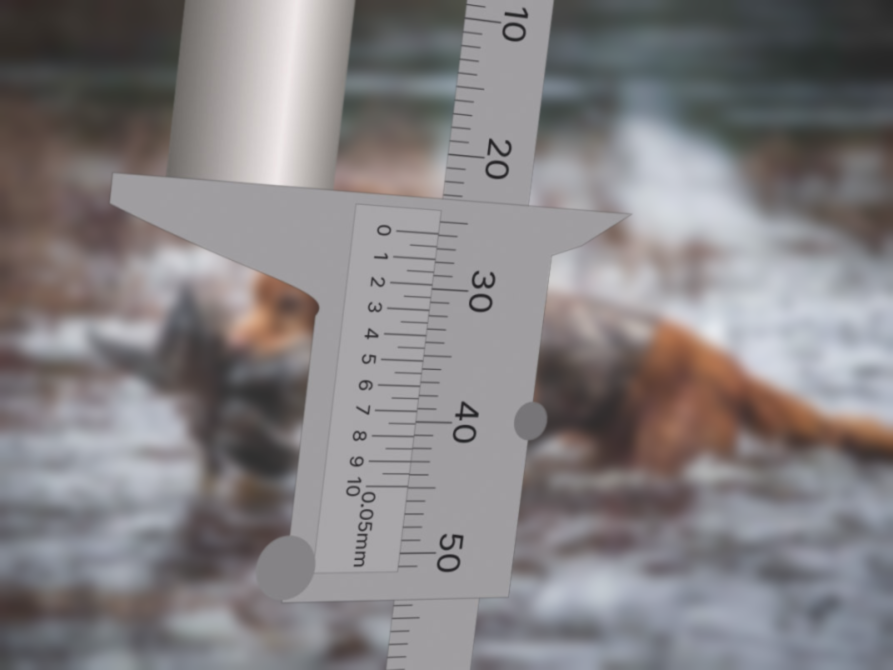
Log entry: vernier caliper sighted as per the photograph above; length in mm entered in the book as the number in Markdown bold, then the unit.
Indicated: **25.9** mm
